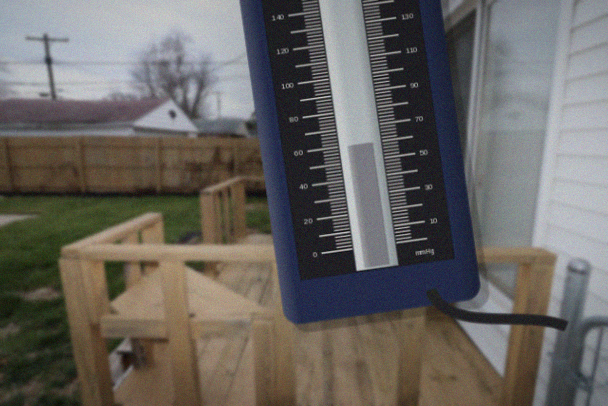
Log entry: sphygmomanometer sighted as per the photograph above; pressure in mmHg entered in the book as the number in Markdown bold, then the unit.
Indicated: **60** mmHg
